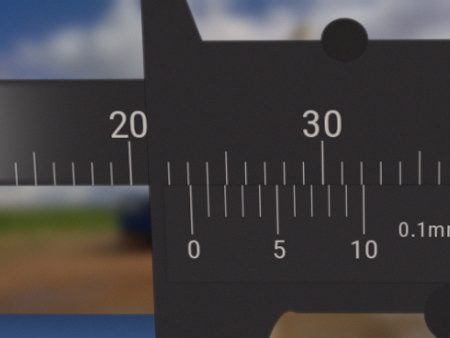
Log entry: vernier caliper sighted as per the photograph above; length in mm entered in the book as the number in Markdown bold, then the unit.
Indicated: **23.1** mm
